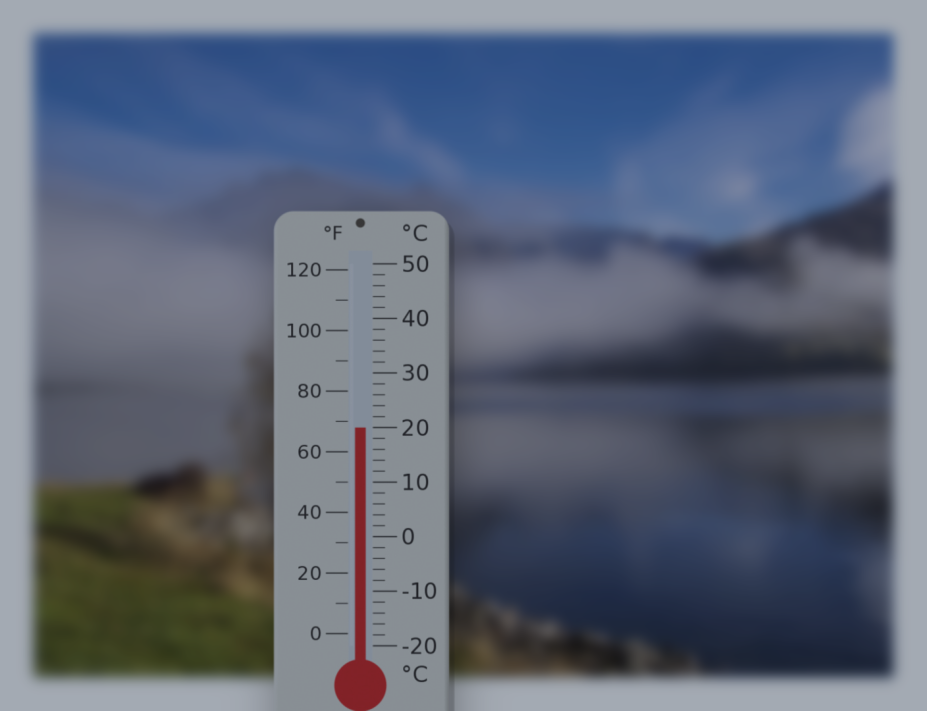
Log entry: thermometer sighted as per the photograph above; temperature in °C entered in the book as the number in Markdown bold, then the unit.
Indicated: **20** °C
